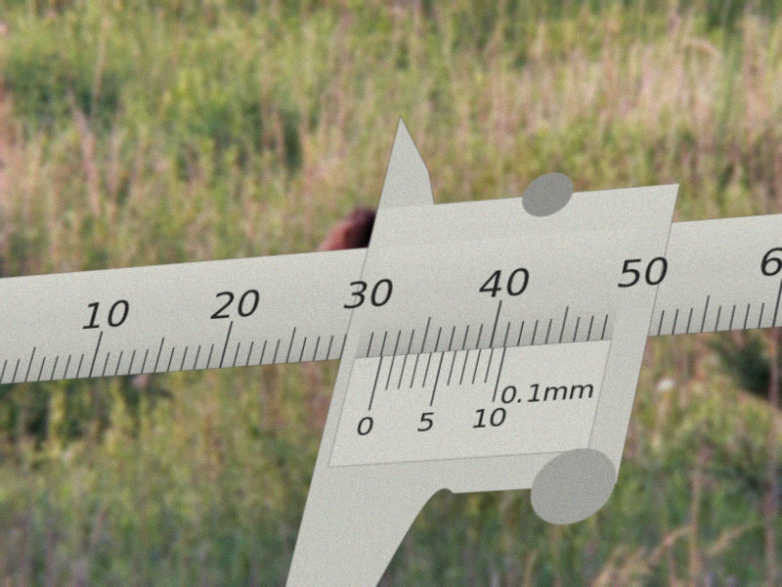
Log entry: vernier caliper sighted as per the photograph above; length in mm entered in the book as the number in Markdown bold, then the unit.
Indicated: **32.1** mm
